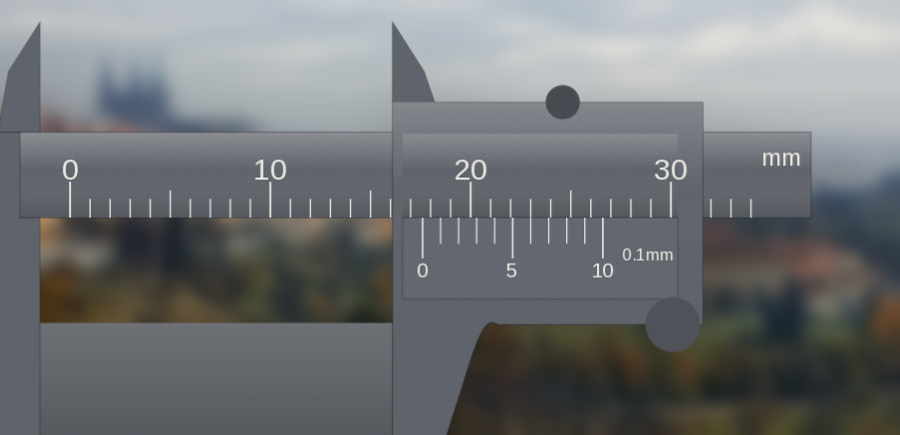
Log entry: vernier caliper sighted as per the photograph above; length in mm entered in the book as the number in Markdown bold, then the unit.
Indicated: **17.6** mm
